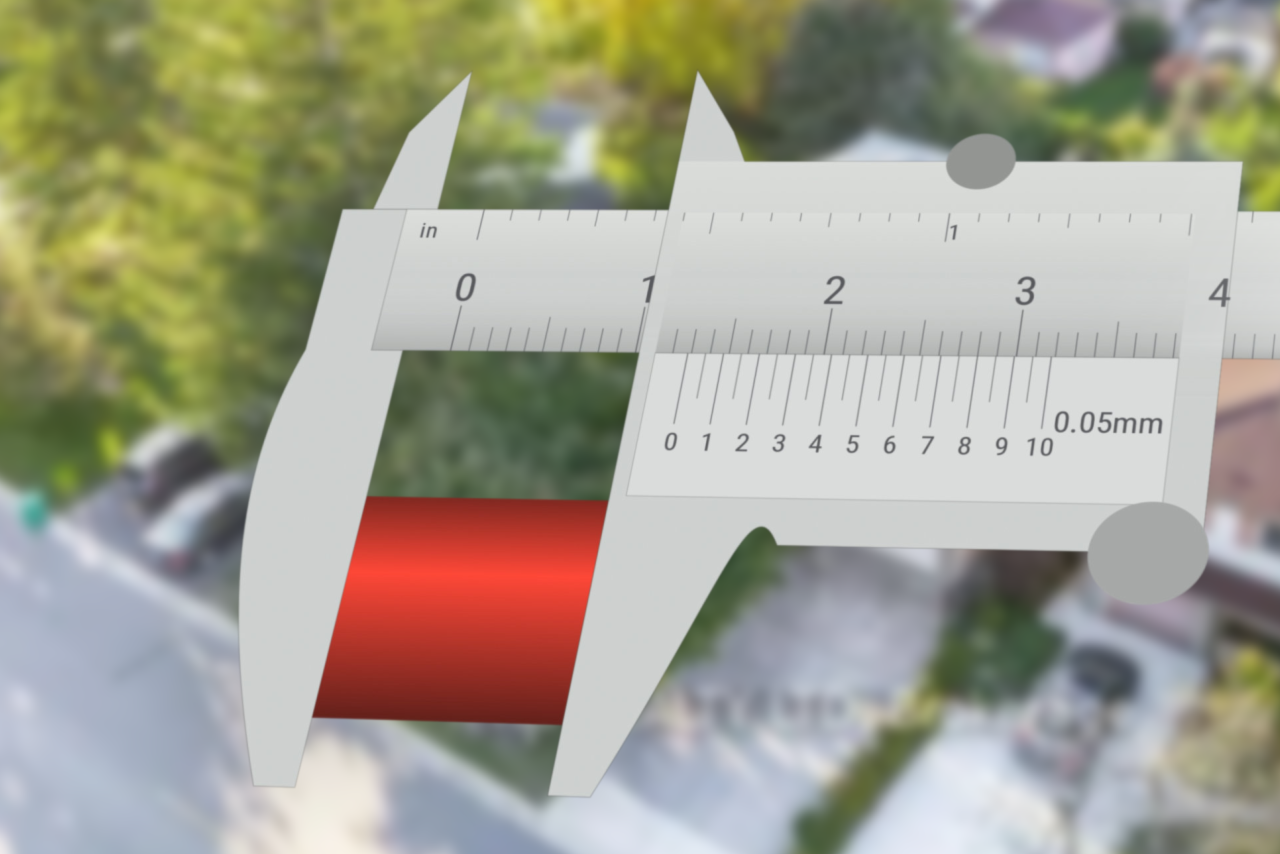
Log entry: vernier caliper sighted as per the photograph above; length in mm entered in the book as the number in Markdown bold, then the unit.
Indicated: **12.8** mm
